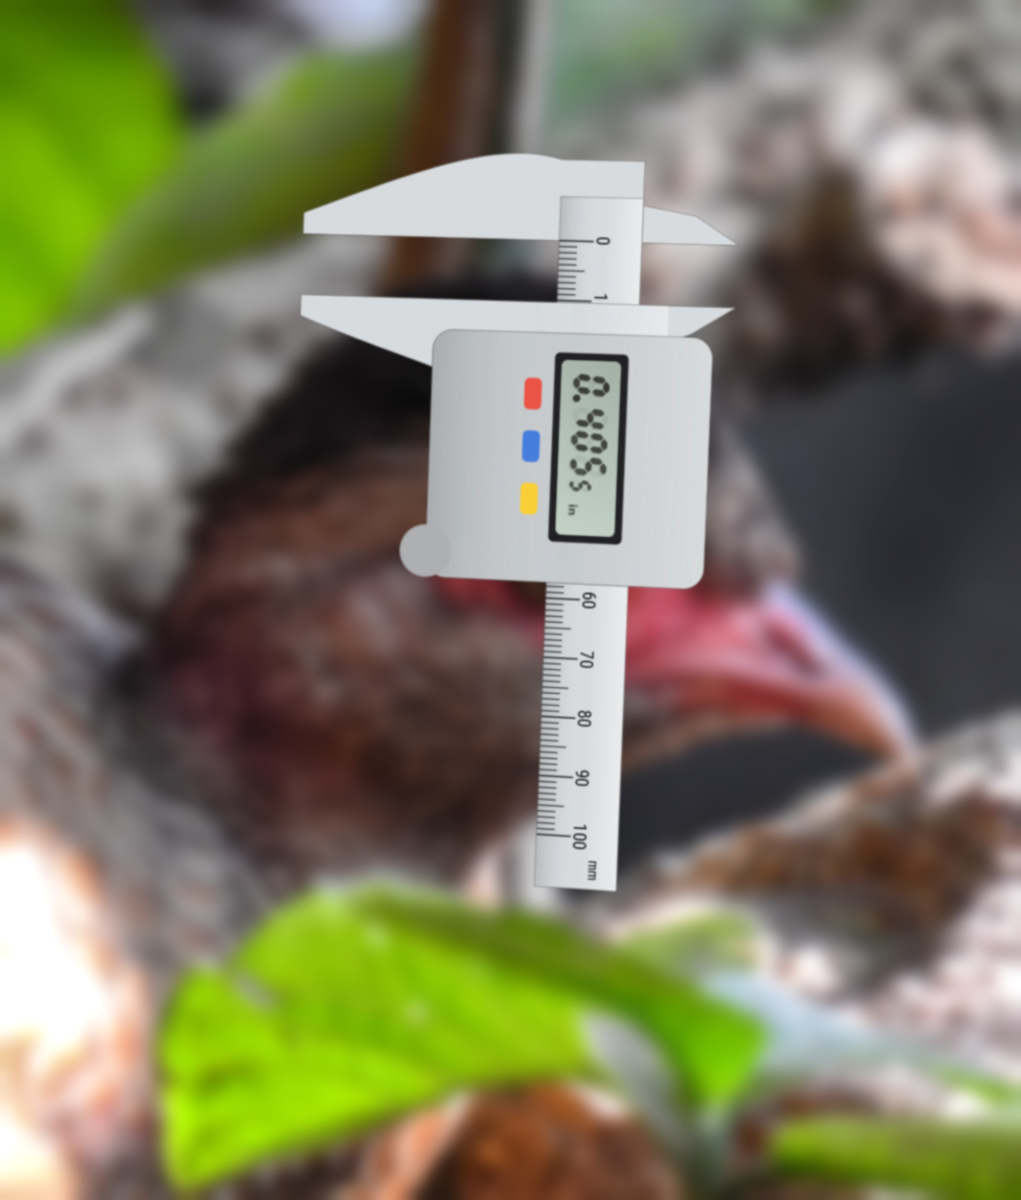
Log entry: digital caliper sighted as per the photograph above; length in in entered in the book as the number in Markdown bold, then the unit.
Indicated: **0.4055** in
